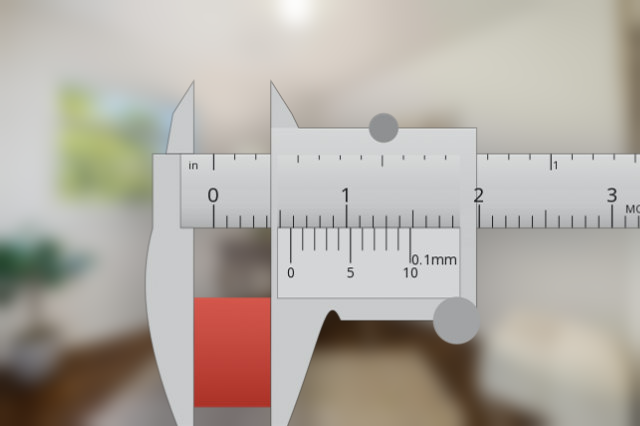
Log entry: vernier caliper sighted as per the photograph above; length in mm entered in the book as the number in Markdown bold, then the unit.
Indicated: **5.8** mm
